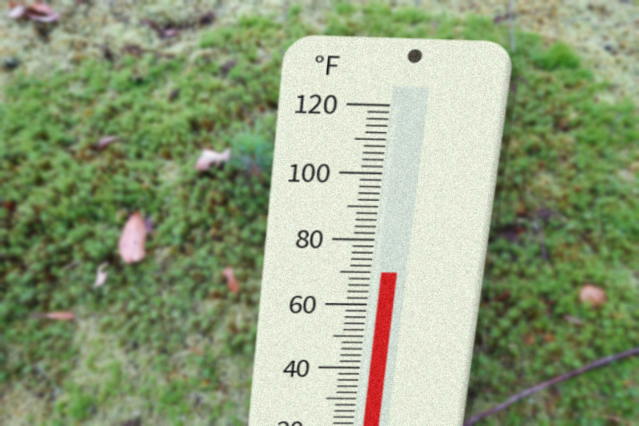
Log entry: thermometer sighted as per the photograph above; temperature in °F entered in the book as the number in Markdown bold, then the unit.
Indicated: **70** °F
